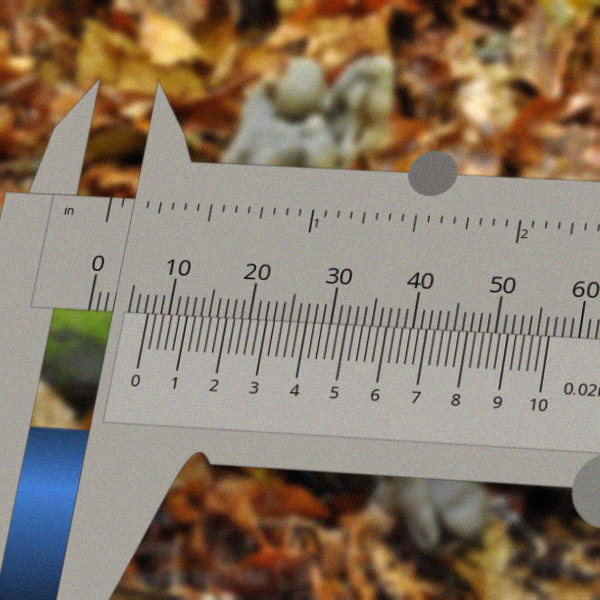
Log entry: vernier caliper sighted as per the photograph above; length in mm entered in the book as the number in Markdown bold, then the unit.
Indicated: **7.4** mm
